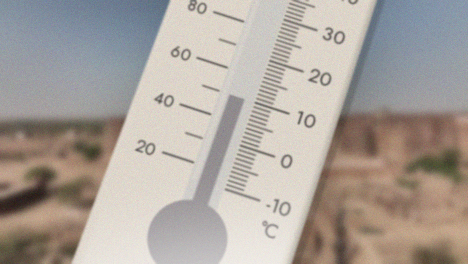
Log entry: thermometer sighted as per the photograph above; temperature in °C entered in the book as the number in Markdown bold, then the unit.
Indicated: **10** °C
